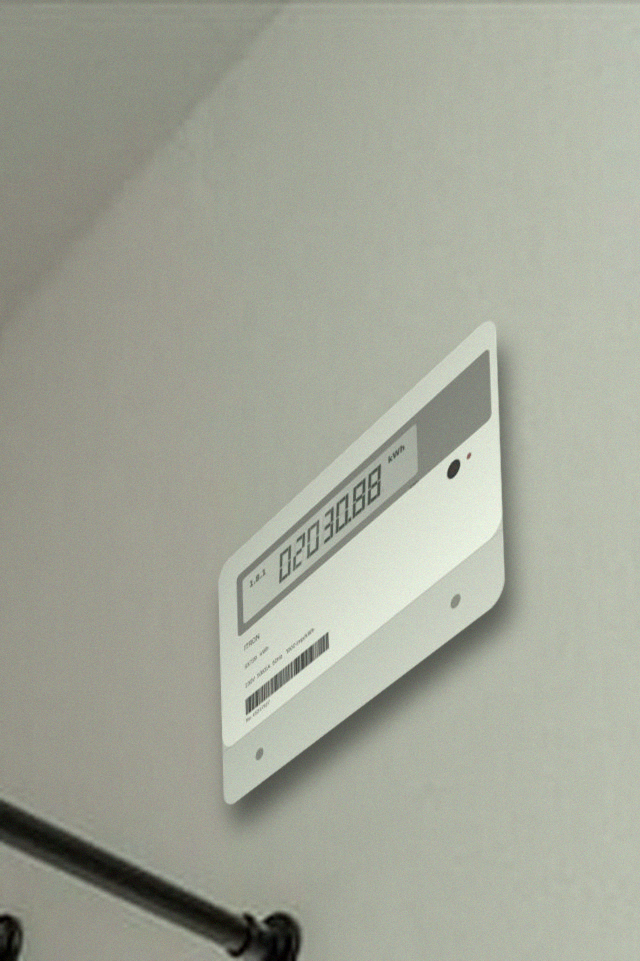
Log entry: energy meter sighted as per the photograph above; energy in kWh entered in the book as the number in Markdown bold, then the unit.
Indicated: **2030.88** kWh
